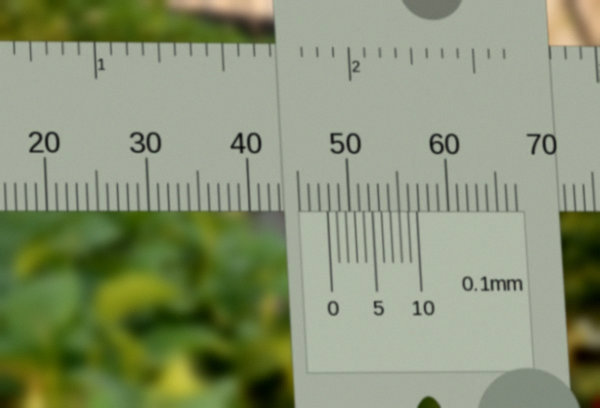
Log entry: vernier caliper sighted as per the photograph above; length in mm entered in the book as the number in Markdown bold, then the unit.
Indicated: **47.8** mm
